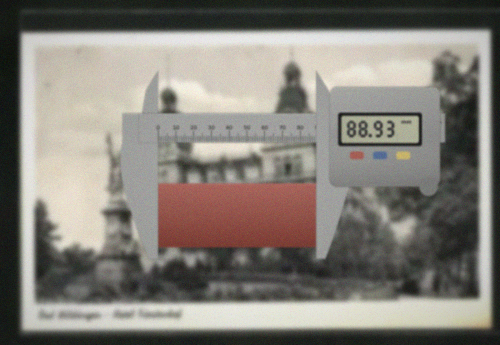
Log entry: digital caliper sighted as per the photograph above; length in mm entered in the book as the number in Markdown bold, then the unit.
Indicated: **88.93** mm
